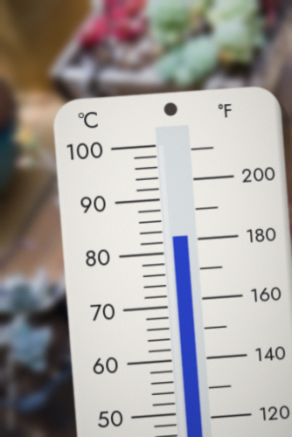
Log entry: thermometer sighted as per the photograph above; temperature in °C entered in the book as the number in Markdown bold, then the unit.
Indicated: **83** °C
